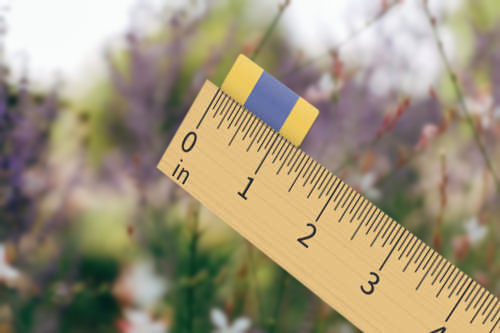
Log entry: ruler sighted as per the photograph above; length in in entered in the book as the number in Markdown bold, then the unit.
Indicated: **1.3125** in
